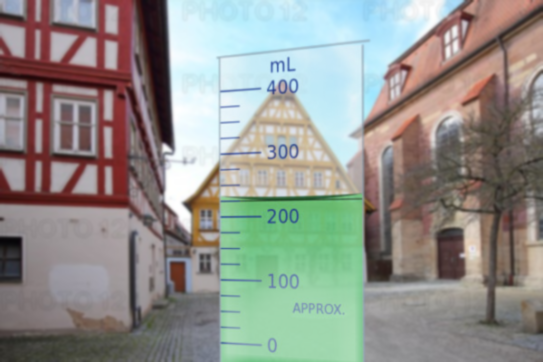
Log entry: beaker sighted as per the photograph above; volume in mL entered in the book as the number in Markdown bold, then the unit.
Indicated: **225** mL
